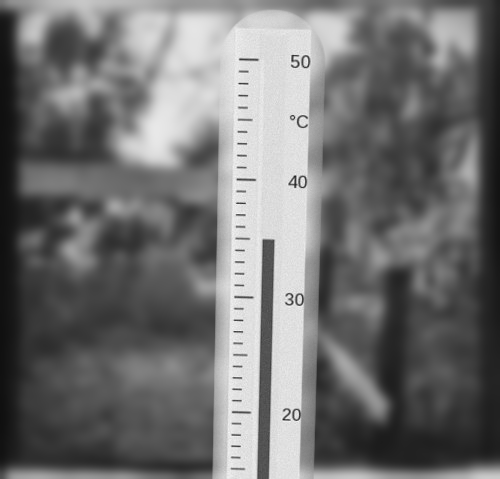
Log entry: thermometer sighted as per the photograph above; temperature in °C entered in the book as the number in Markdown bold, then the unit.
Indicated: **35** °C
